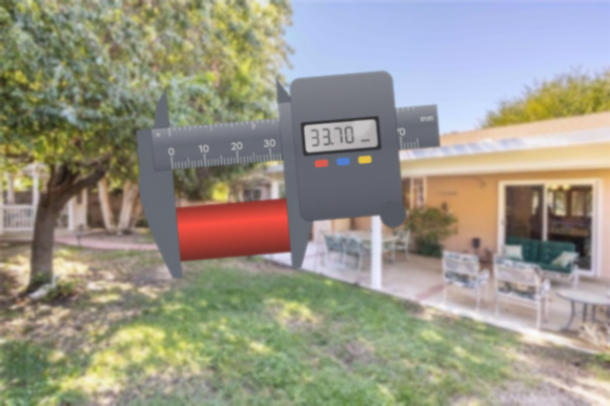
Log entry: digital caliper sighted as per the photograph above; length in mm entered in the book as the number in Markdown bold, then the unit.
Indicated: **33.70** mm
